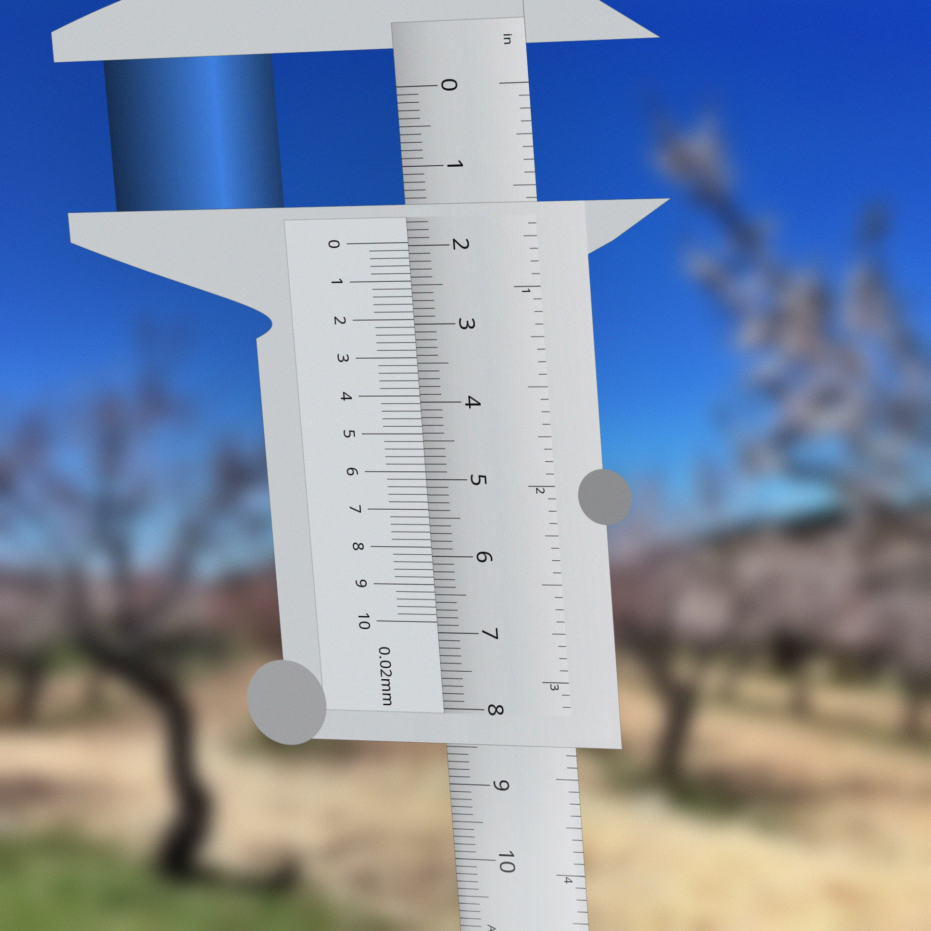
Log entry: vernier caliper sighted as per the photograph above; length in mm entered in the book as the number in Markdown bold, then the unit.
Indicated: **19.6** mm
